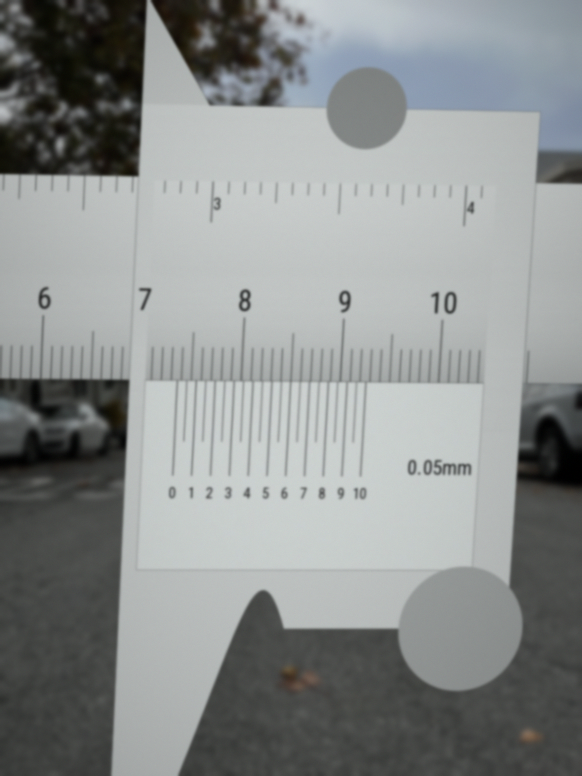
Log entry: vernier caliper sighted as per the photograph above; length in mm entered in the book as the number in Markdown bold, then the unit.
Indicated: **73.6** mm
